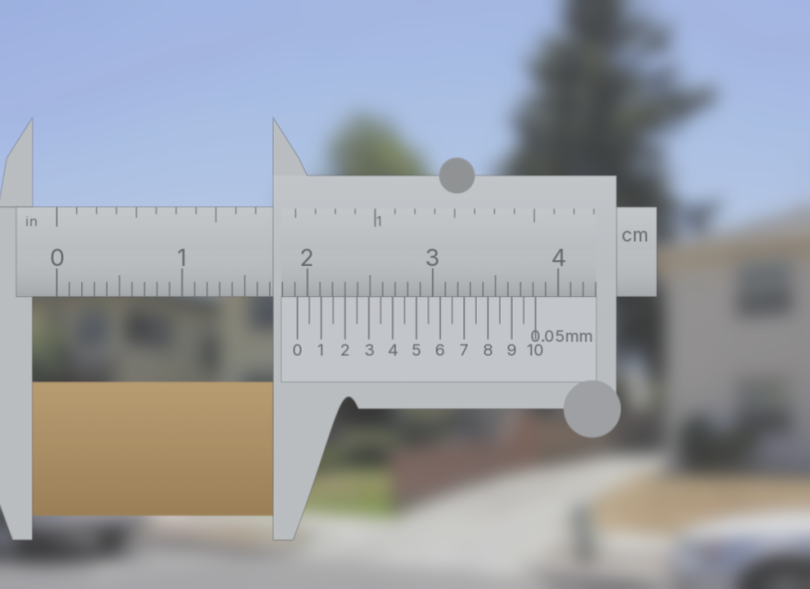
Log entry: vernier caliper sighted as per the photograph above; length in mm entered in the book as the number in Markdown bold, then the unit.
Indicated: **19.2** mm
